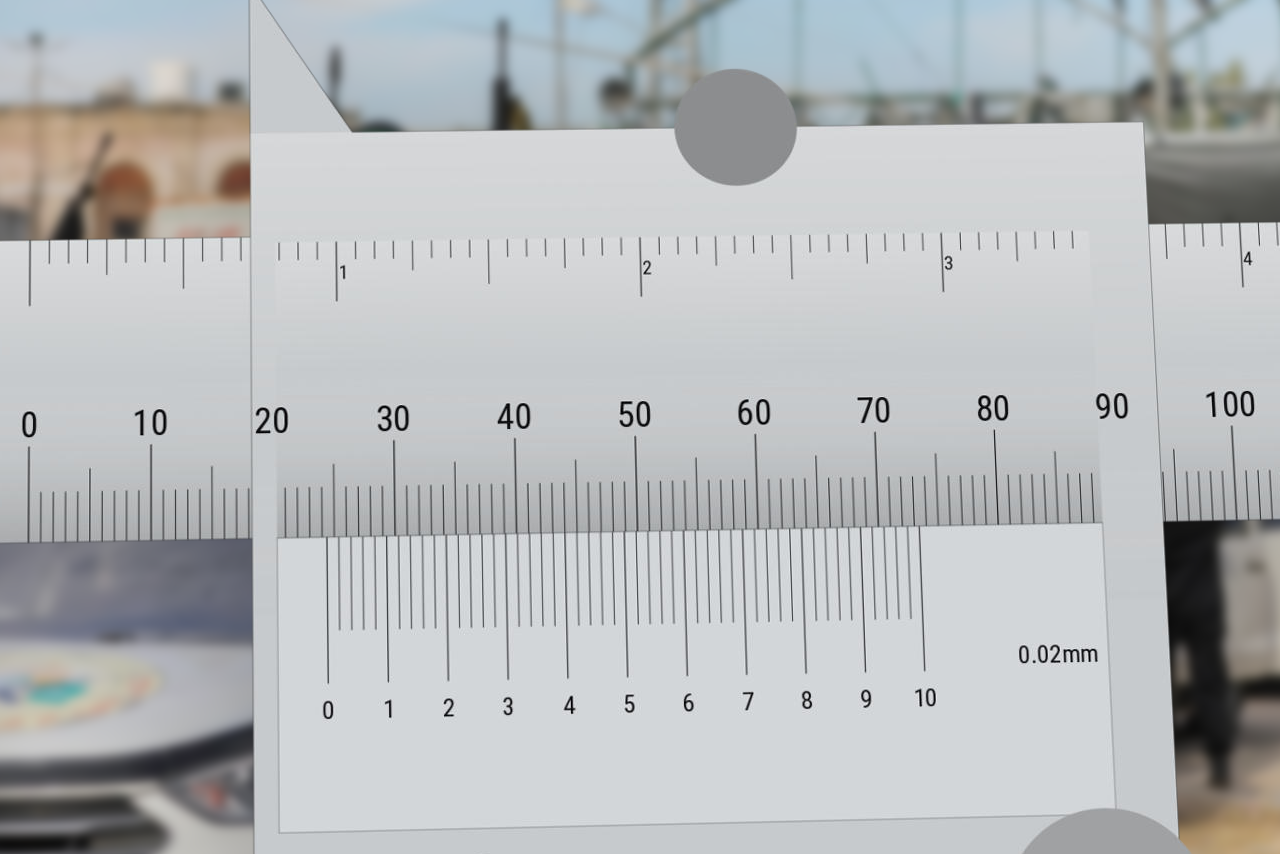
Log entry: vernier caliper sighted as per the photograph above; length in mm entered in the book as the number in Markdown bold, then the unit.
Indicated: **24.4** mm
